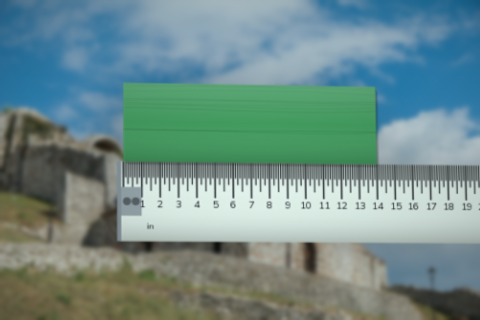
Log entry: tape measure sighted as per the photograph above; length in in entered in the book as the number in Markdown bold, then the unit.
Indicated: **14** in
